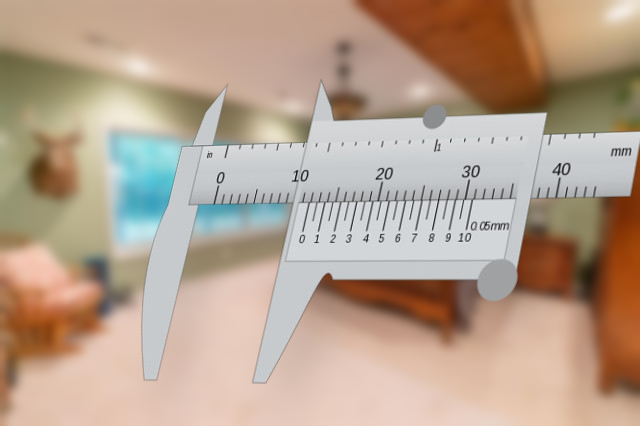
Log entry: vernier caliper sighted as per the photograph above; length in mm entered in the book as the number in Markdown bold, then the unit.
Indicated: **11.8** mm
